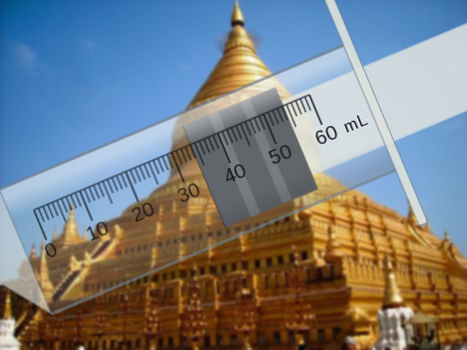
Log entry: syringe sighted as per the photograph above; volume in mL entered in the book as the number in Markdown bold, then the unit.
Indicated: **34** mL
